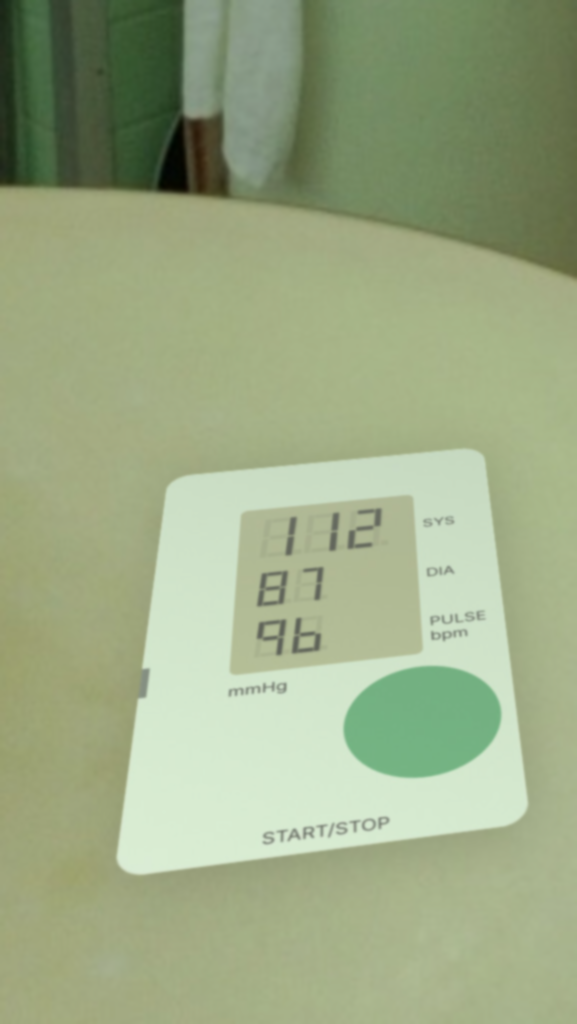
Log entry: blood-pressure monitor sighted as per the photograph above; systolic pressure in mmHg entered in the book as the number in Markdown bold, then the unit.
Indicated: **112** mmHg
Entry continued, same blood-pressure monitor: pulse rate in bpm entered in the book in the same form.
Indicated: **96** bpm
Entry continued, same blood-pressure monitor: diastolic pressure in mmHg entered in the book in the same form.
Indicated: **87** mmHg
